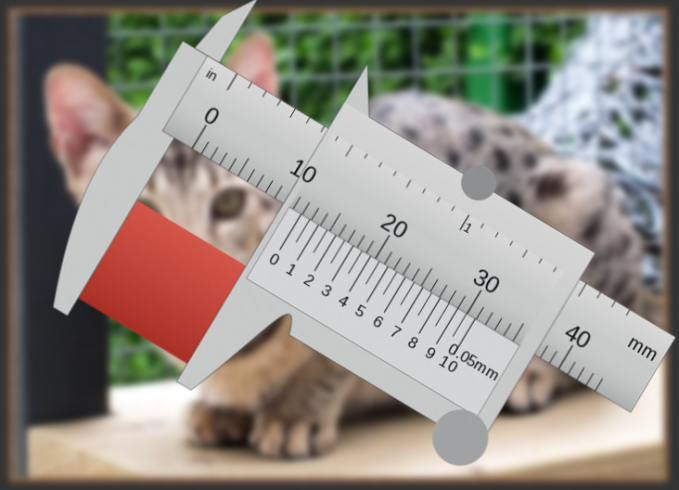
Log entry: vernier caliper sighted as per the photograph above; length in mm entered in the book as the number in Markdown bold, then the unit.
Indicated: **11.9** mm
